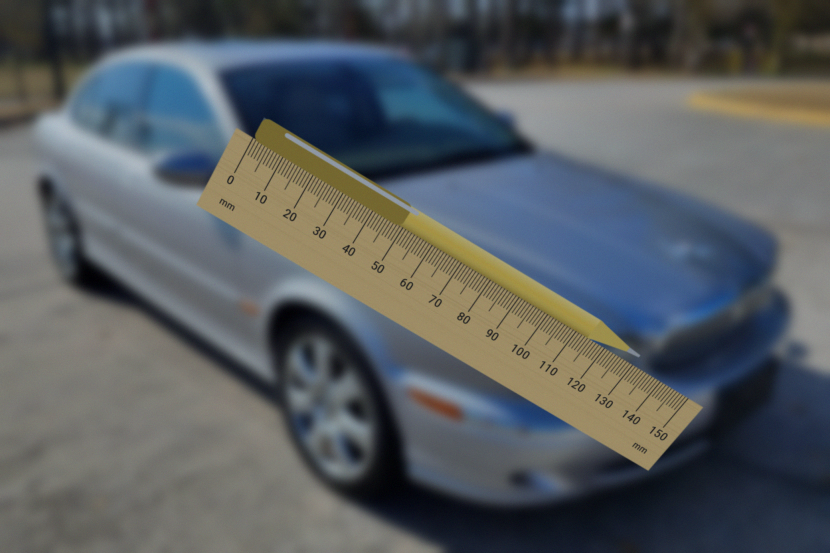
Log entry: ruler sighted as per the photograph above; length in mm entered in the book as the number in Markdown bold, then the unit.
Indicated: **130** mm
